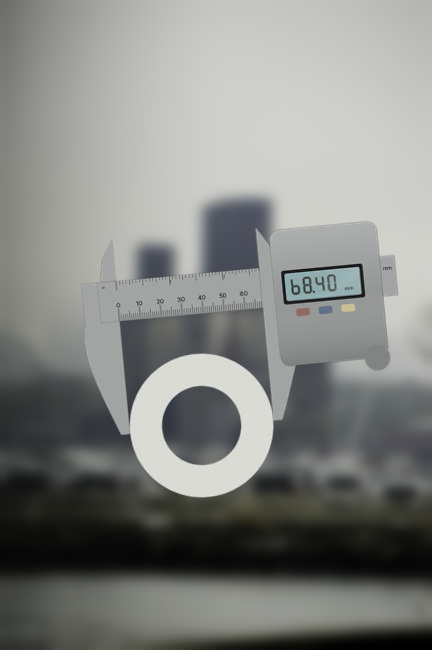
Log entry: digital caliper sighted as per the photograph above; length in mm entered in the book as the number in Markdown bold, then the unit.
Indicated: **68.40** mm
